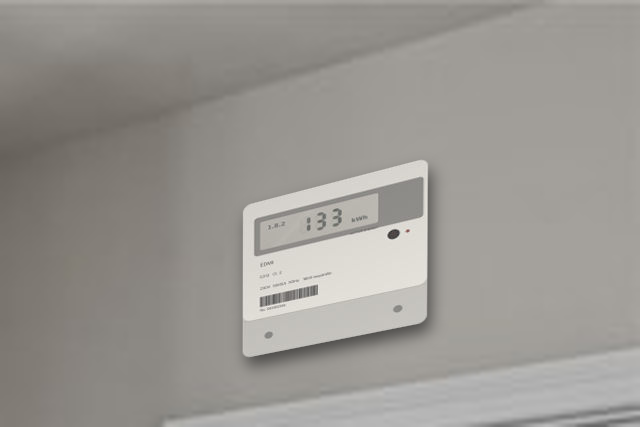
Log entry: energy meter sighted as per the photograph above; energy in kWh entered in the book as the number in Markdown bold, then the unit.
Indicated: **133** kWh
